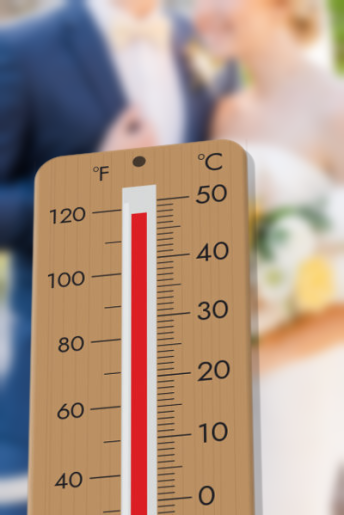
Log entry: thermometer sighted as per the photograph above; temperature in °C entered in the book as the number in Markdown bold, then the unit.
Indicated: **48** °C
